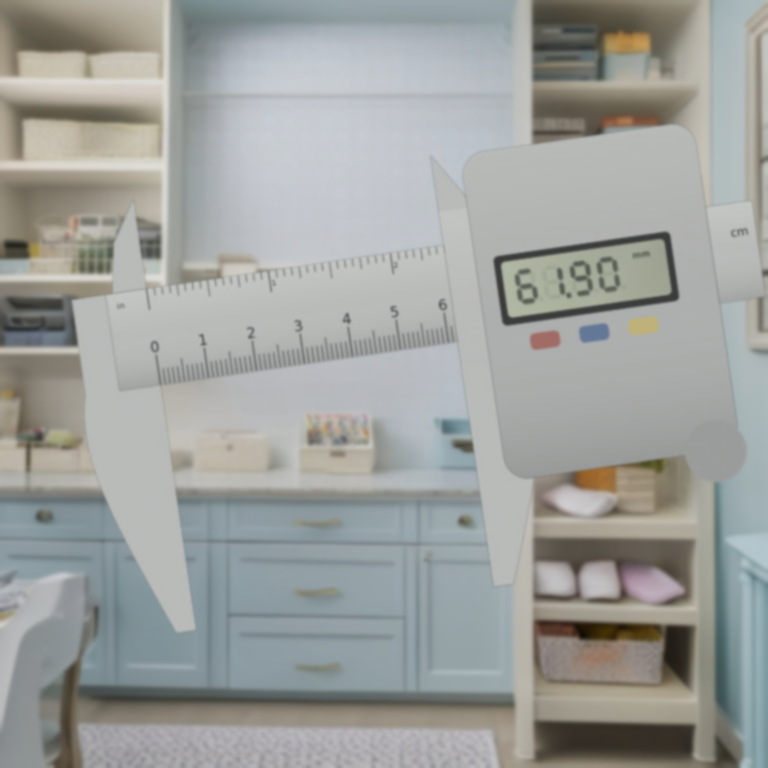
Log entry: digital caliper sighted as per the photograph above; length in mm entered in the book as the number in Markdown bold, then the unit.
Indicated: **61.90** mm
